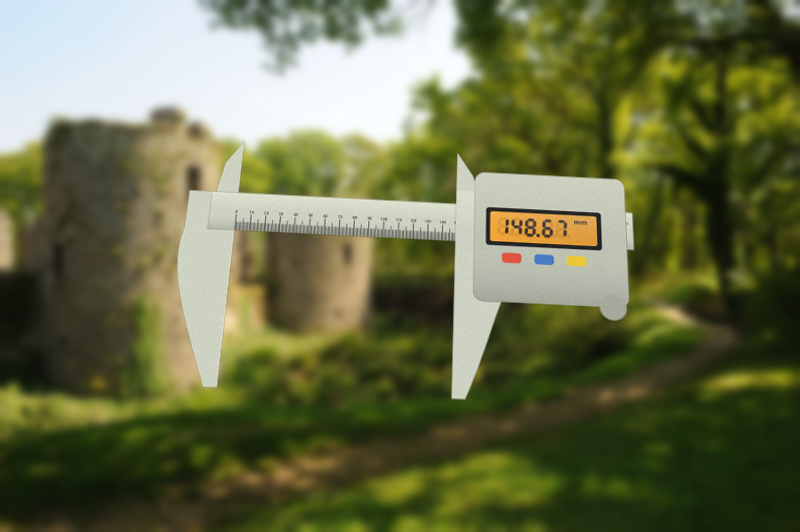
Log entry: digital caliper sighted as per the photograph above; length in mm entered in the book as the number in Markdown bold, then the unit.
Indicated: **148.67** mm
